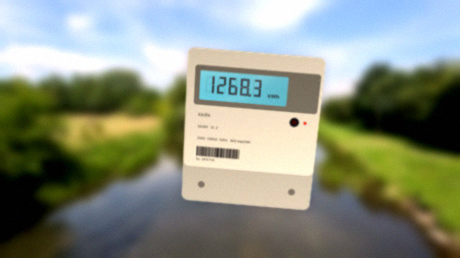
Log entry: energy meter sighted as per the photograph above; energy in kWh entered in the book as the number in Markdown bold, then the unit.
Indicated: **1268.3** kWh
